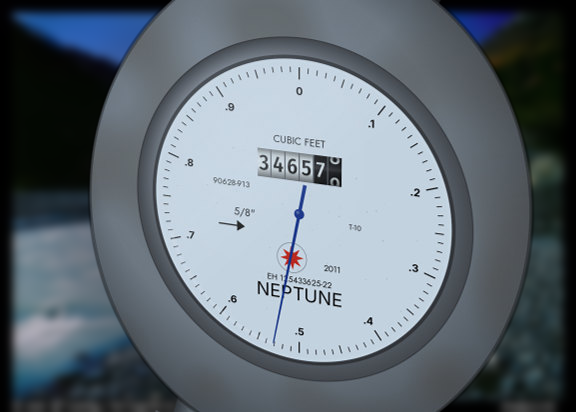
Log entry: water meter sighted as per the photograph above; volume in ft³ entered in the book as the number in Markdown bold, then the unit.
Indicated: **346578.53** ft³
